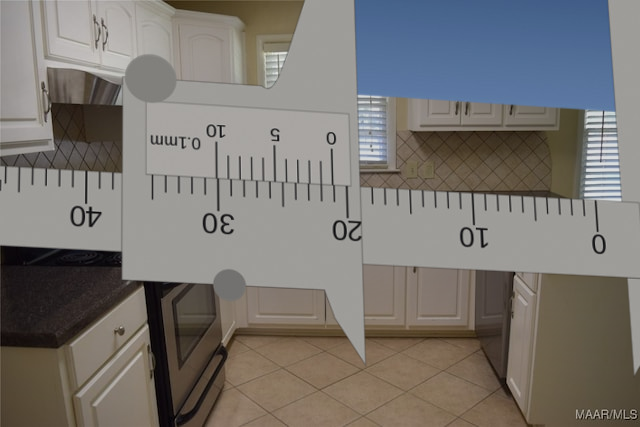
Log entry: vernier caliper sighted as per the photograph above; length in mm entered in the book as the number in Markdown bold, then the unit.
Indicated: **21.1** mm
